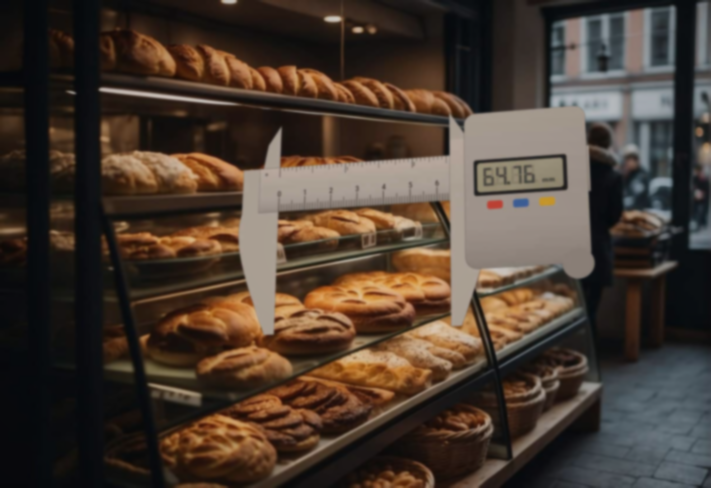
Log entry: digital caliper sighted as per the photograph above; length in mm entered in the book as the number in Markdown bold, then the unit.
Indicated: **64.76** mm
